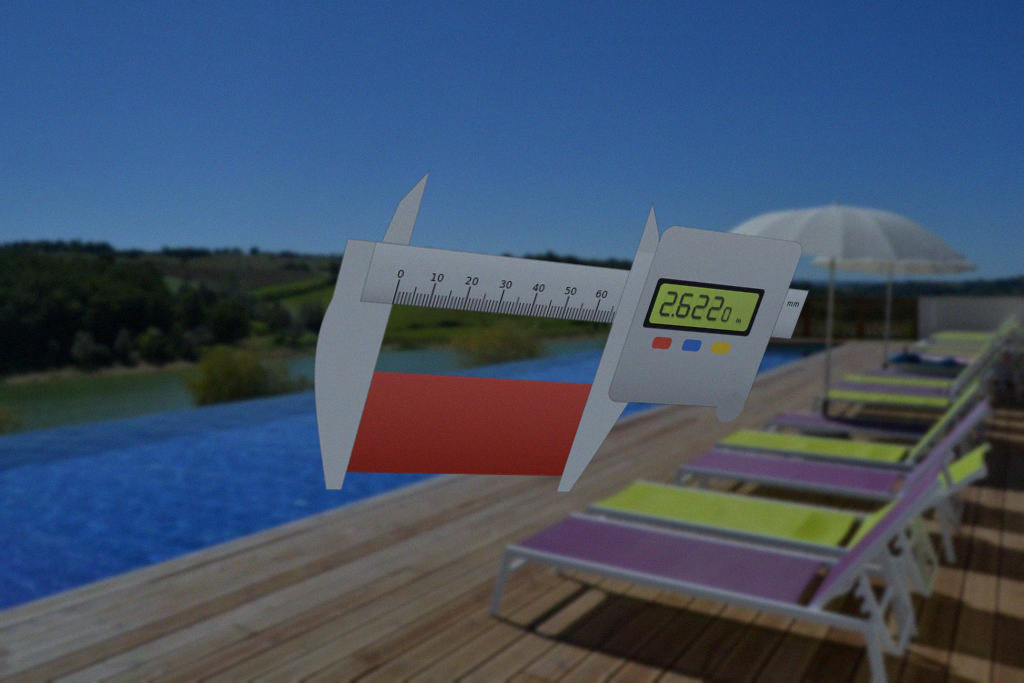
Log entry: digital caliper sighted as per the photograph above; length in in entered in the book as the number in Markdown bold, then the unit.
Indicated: **2.6220** in
